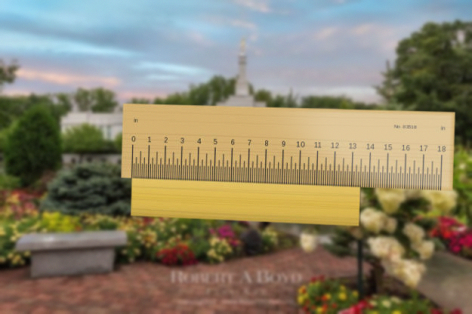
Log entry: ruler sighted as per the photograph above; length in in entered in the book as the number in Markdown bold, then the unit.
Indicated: **13.5** in
